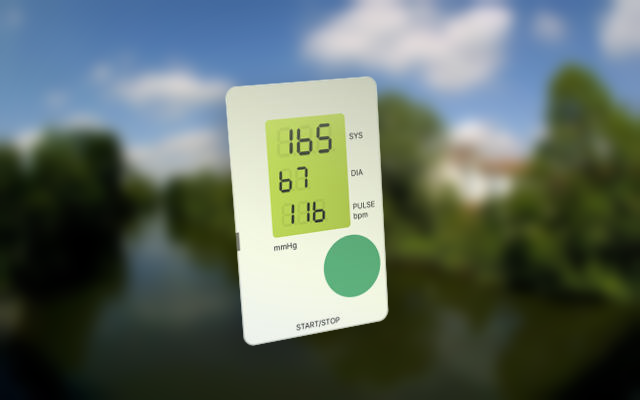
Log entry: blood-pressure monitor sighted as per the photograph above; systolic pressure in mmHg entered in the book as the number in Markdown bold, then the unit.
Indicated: **165** mmHg
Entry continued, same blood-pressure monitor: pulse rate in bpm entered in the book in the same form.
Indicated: **116** bpm
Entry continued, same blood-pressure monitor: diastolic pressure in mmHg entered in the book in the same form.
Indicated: **67** mmHg
